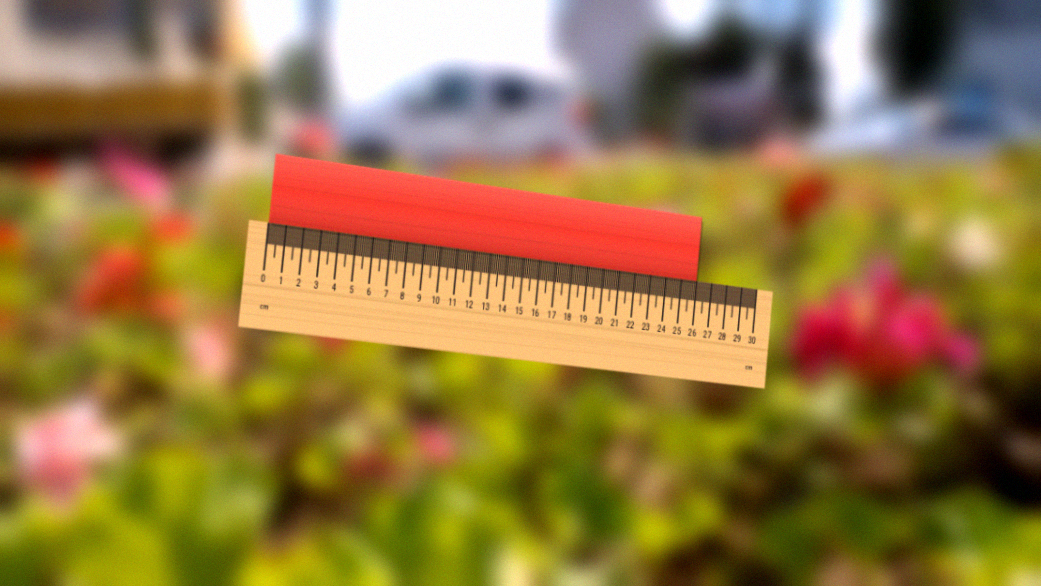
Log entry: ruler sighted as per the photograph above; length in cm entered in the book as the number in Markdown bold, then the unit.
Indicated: **26** cm
